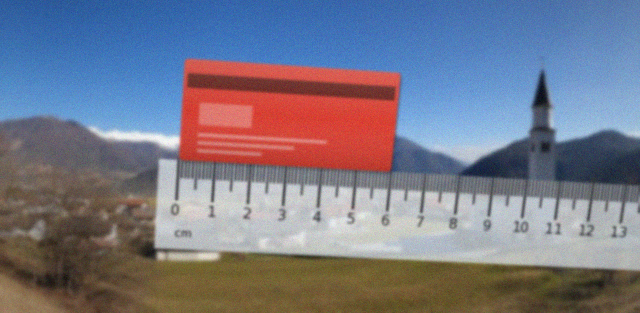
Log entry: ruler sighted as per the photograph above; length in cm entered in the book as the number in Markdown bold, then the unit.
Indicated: **6** cm
